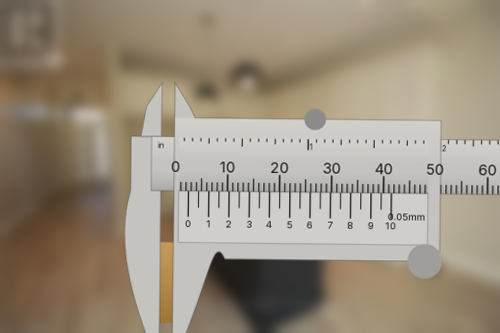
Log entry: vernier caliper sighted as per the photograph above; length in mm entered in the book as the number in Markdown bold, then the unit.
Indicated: **2.5** mm
